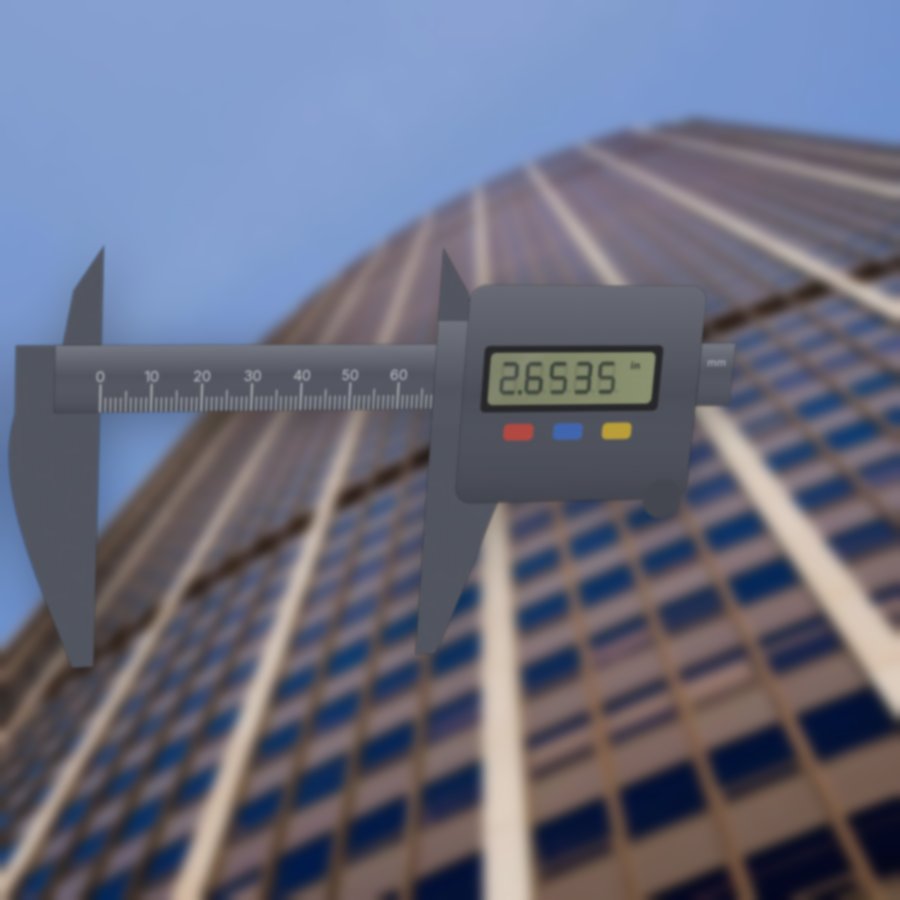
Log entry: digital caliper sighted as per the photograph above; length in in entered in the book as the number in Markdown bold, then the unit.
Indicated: **2.6535** in
